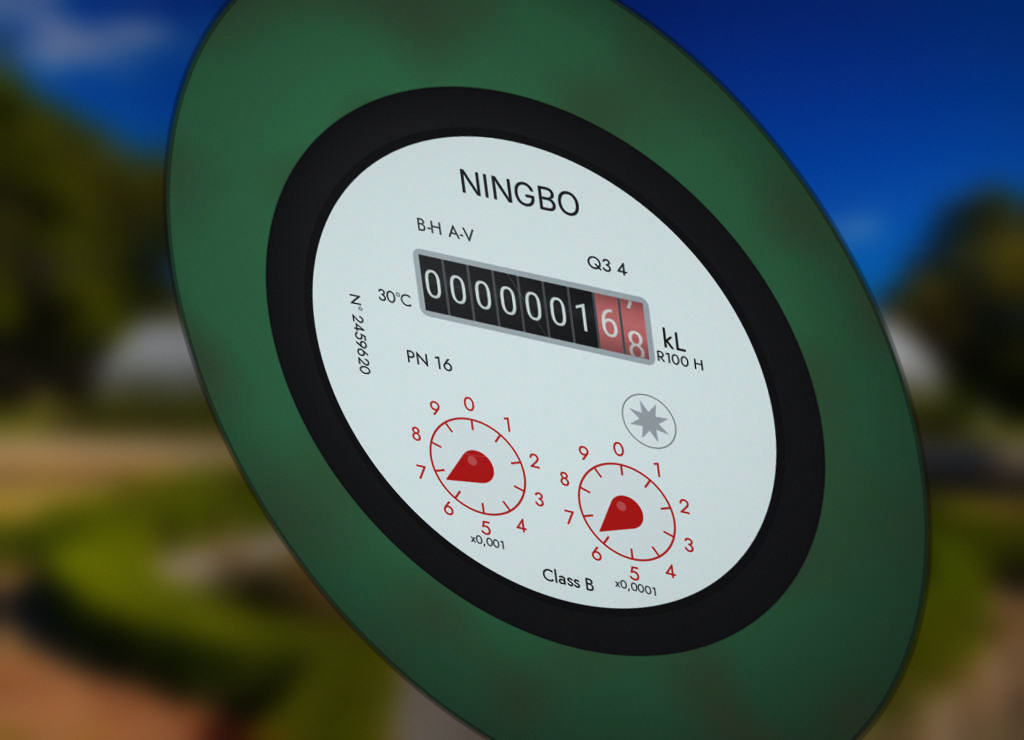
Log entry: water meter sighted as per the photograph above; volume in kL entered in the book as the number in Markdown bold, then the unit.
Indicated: **1.6766** kL
